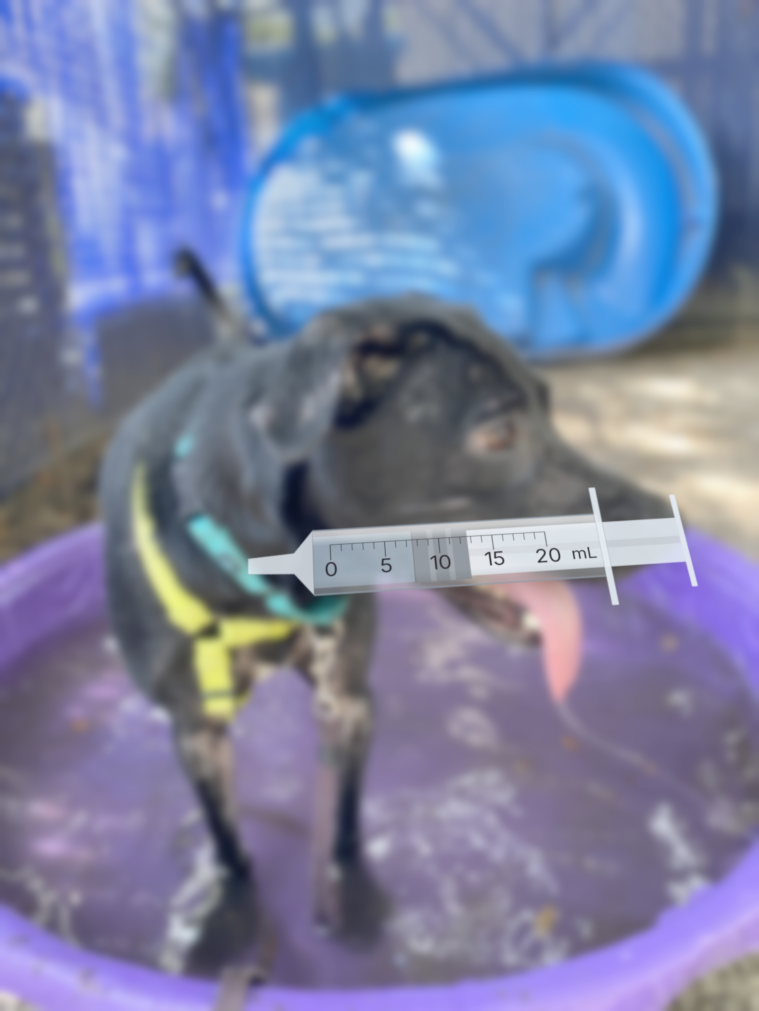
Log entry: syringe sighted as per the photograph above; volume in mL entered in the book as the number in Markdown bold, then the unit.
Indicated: **7.5** mL
